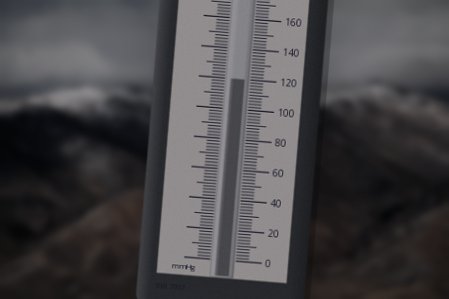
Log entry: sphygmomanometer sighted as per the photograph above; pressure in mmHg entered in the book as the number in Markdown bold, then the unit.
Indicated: **120** mmHg
